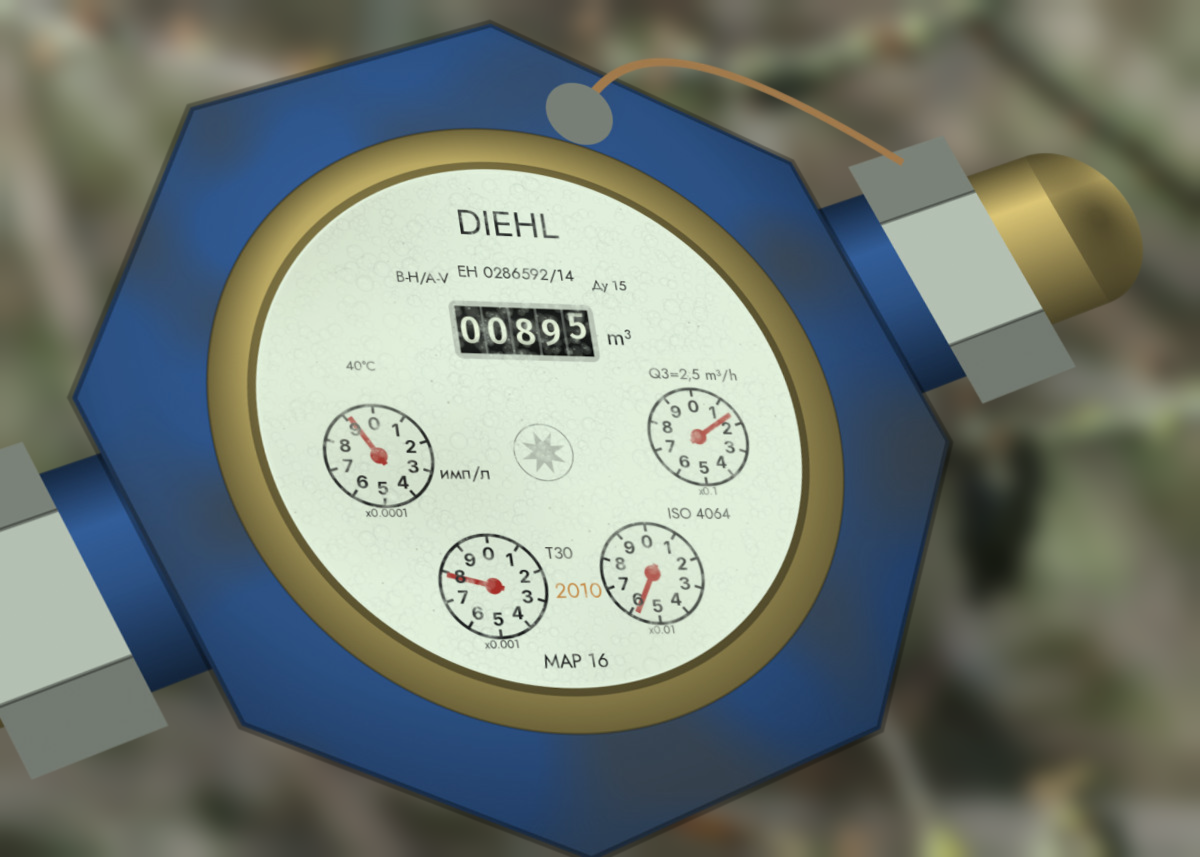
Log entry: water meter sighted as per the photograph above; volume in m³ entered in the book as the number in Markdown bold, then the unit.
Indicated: **895.1579** m³
